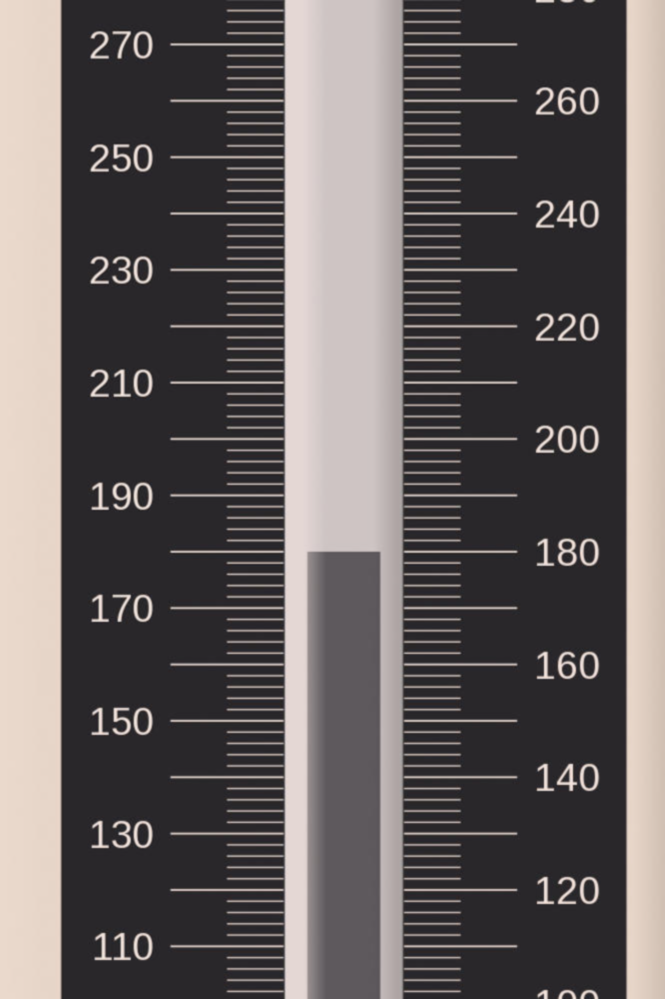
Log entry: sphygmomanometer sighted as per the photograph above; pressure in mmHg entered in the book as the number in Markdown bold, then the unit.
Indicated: **180** mmHg
